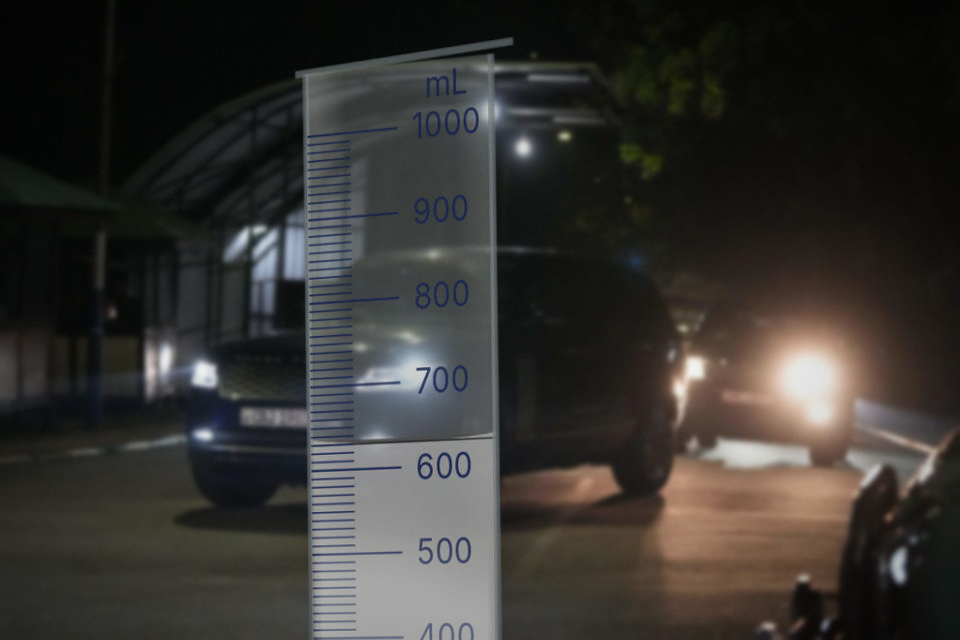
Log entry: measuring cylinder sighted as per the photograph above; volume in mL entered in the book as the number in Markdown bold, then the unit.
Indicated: **630** mL
